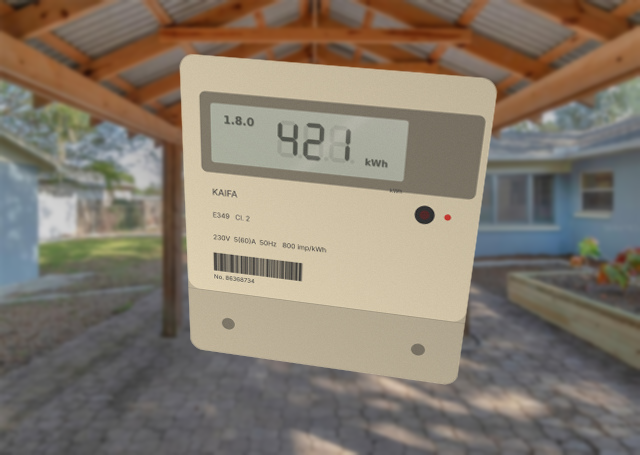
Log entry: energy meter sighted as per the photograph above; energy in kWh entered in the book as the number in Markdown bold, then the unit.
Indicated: **421** kWh
